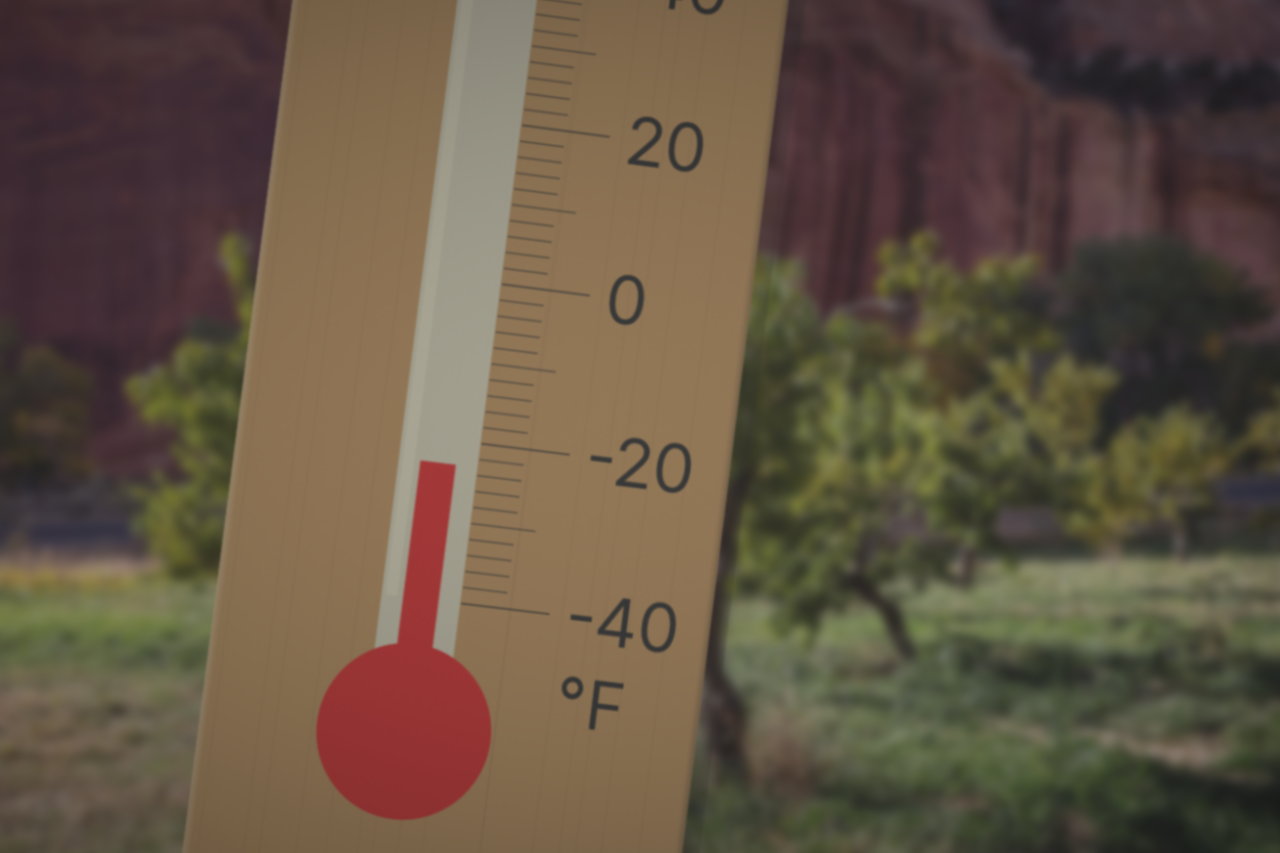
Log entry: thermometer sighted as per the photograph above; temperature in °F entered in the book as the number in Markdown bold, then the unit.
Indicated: **-23** °F
